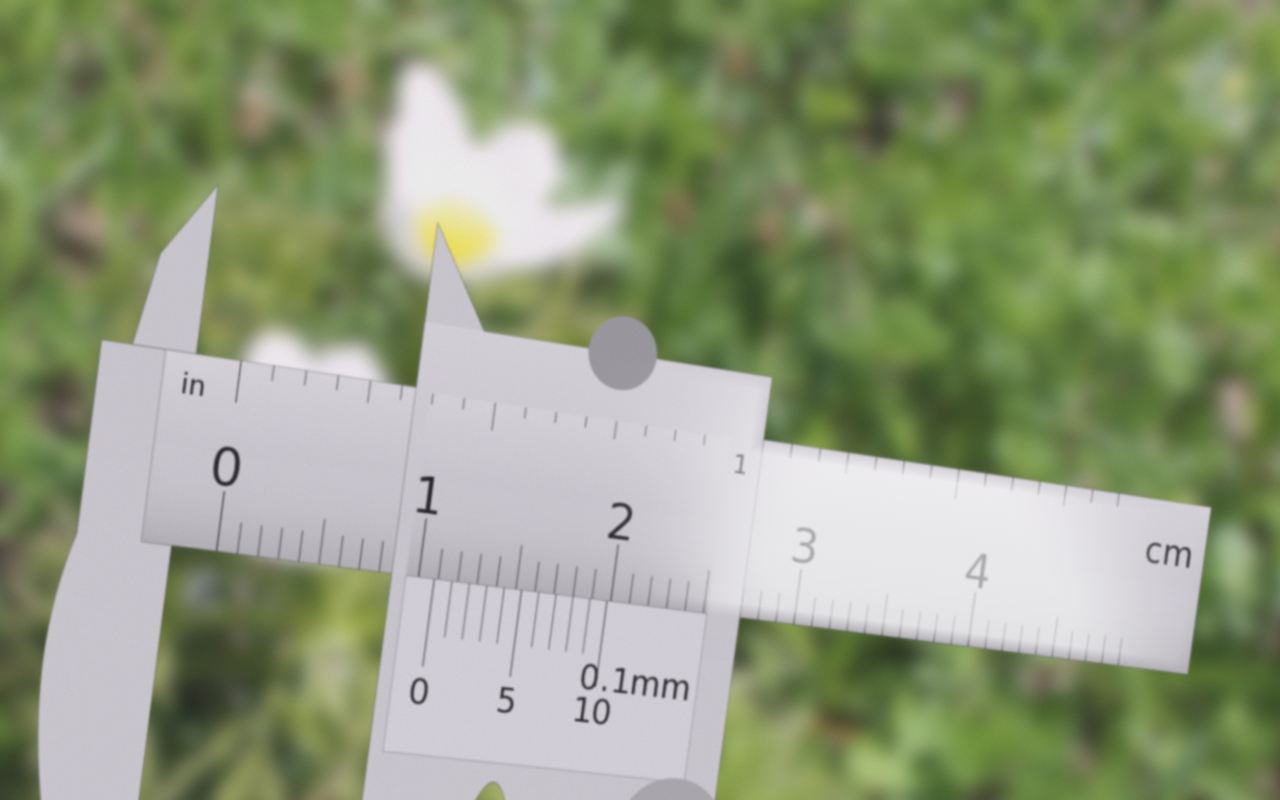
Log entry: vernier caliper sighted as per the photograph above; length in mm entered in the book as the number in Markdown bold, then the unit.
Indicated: **10.8** mm
